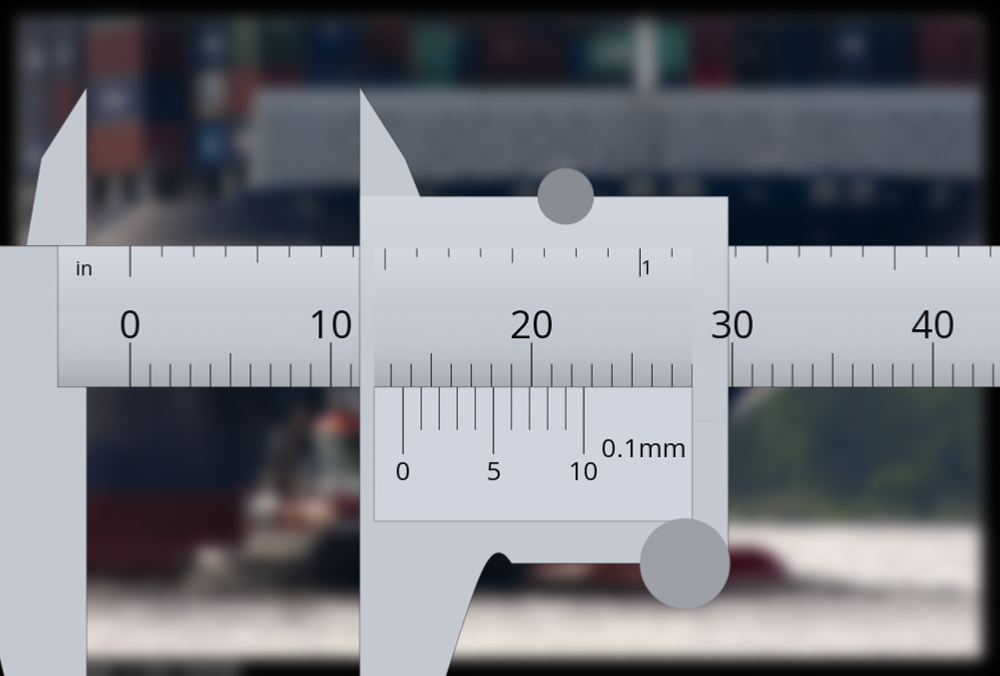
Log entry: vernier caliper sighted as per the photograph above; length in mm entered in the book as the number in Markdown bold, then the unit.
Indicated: **13.6** mm
